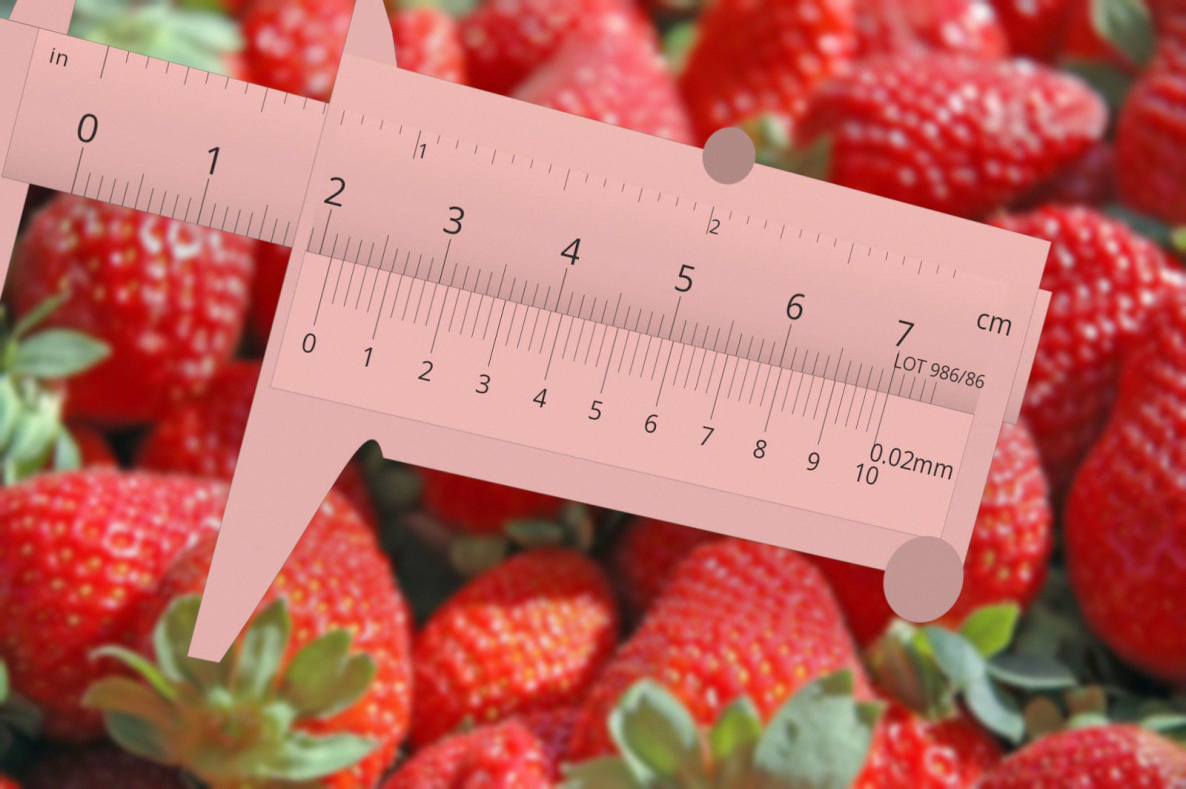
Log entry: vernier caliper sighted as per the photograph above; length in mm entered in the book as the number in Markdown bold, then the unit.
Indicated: **21.0** mm
